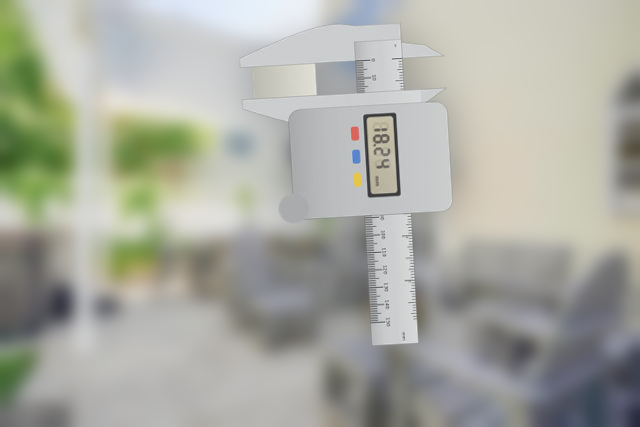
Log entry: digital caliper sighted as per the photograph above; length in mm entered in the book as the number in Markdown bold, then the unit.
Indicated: **18.24** mm
